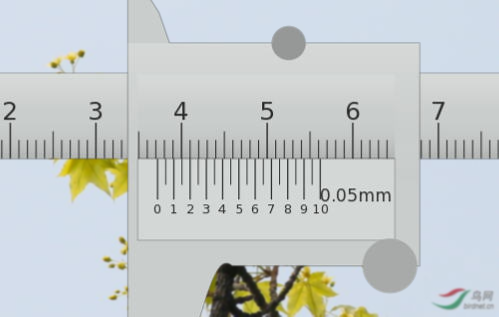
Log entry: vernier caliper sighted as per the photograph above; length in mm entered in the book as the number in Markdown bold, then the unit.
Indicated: **37.2** mm
